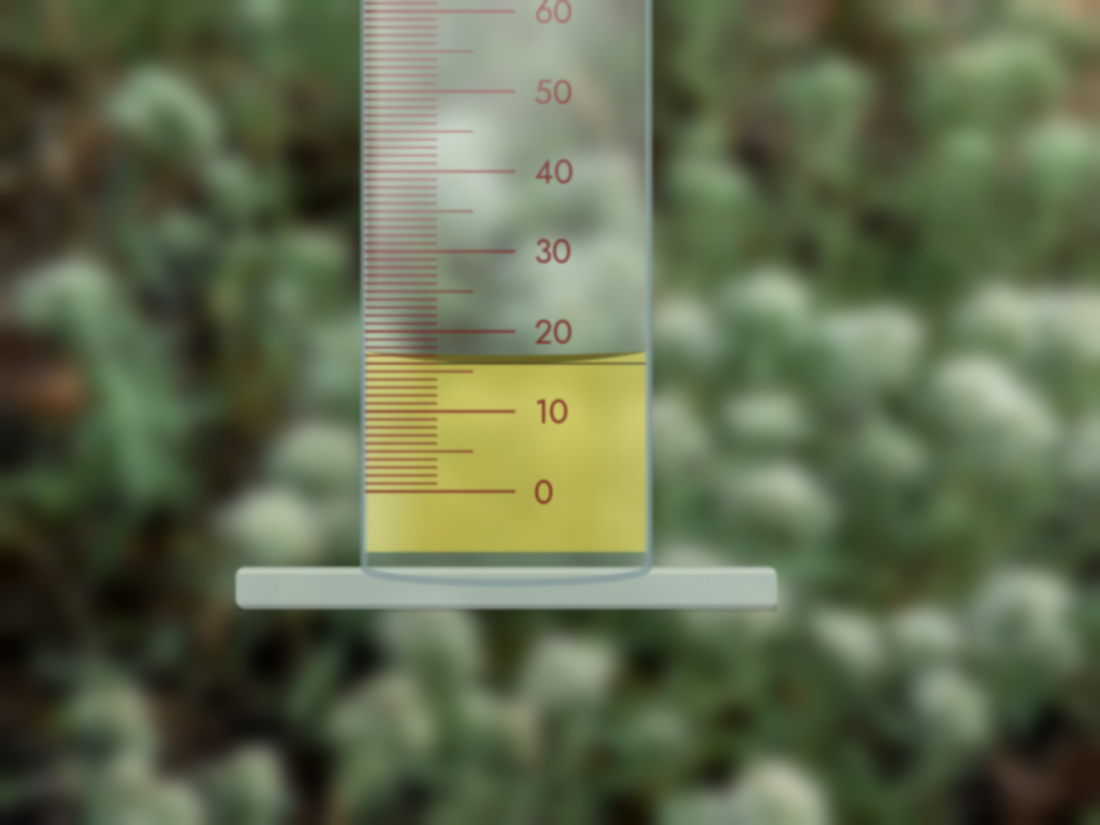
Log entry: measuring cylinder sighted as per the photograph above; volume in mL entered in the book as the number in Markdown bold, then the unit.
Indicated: **16** mL
